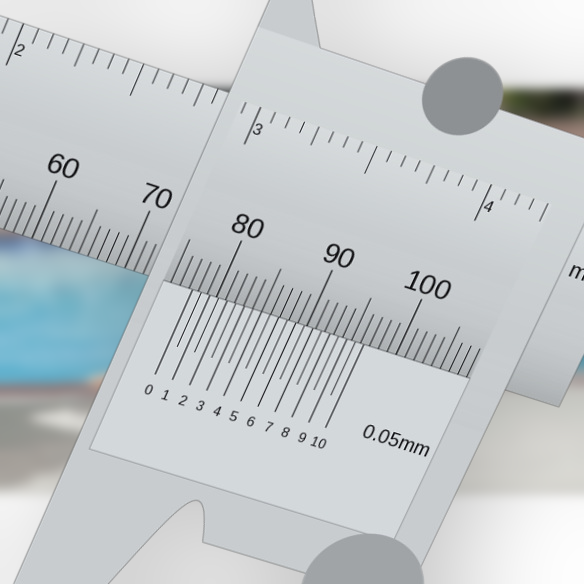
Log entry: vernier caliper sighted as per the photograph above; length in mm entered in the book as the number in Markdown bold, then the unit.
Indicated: **77.4** mm
